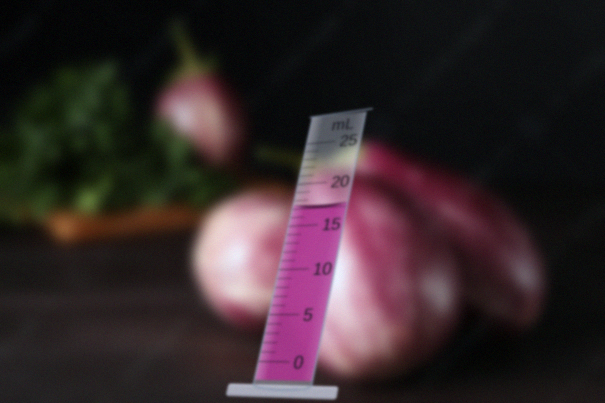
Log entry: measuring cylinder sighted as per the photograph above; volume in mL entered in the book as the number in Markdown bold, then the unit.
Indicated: **17** mL
